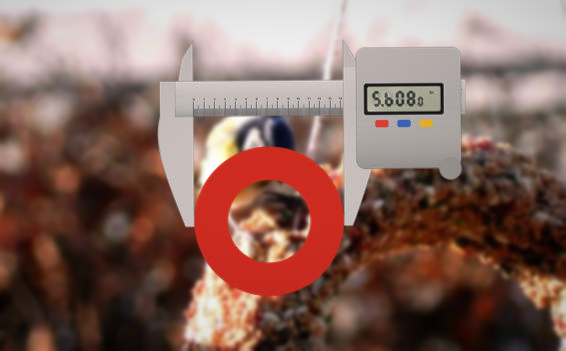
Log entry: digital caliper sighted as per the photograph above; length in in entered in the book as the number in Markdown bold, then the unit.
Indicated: **5.6080** in
